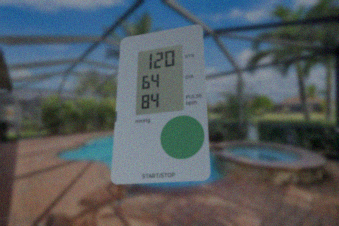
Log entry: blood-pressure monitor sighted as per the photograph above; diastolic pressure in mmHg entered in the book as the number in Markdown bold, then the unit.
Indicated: **64** mmHg
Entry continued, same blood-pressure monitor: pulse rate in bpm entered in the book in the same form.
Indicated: **84** bpm
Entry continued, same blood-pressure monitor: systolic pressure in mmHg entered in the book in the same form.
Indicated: **120** mmHg
